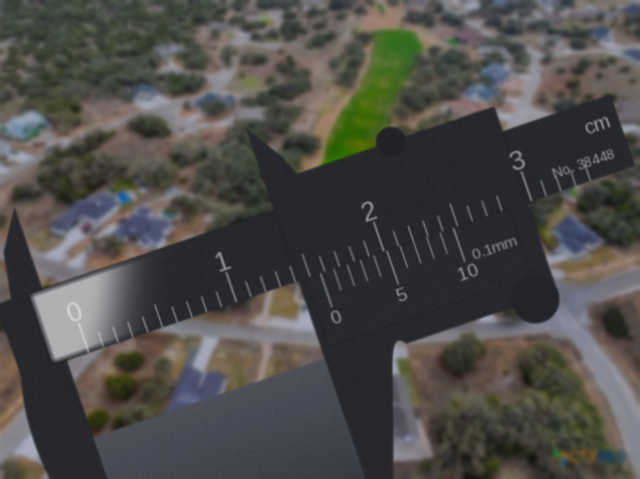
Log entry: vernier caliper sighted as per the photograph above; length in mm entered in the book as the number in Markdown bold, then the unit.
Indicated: **15.7** mm
